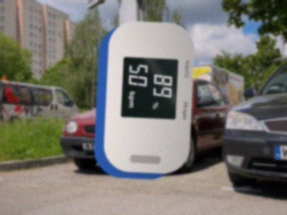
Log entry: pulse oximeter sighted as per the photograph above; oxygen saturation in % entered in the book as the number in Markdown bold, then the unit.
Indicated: **89** %
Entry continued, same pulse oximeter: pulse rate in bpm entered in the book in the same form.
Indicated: **50** bpm
